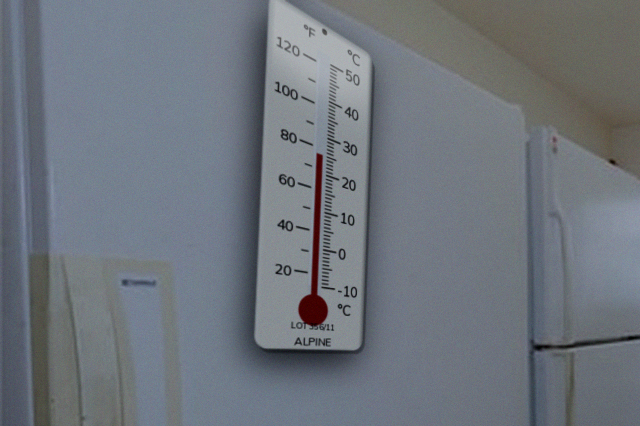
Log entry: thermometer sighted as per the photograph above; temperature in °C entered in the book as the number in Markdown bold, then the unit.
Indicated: **25** °C
